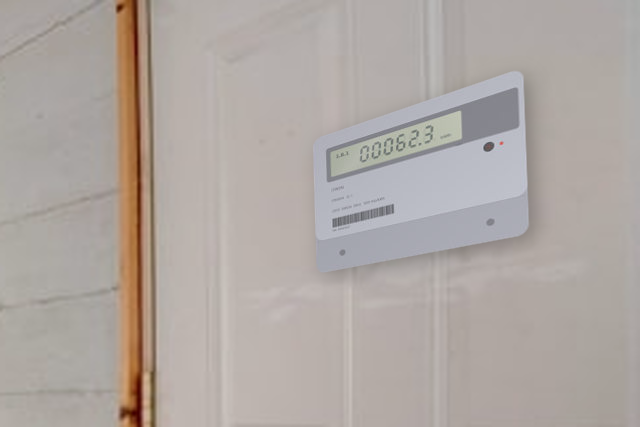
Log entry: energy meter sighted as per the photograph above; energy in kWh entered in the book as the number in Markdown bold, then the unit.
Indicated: **62.3** kWh
